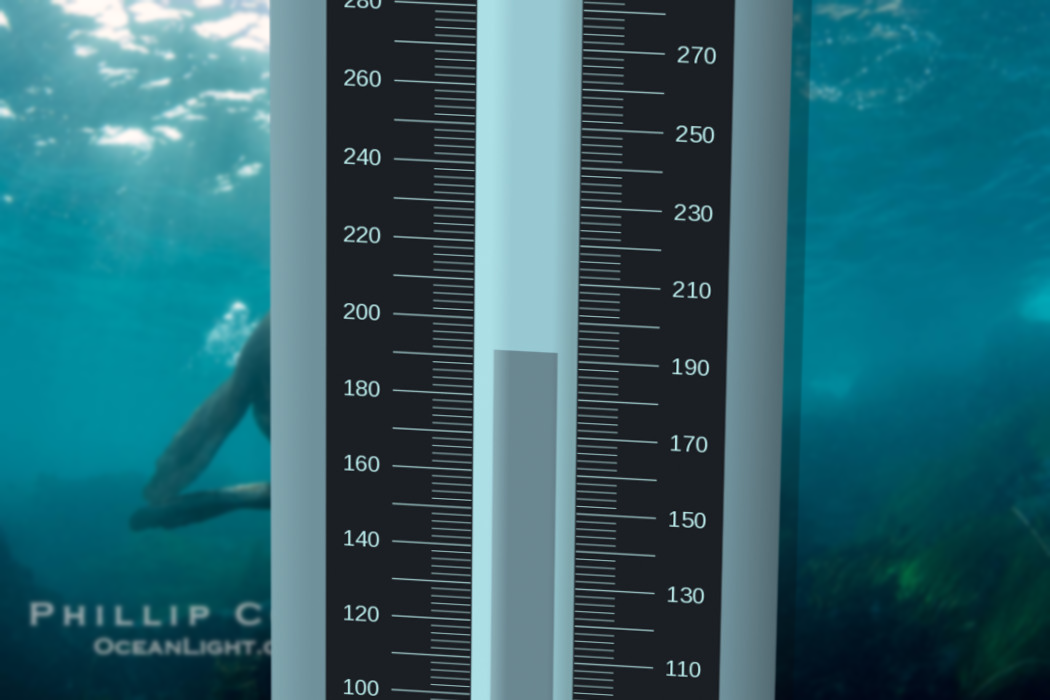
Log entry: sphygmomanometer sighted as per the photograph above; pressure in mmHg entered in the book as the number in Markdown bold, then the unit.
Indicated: **192** mmHg
